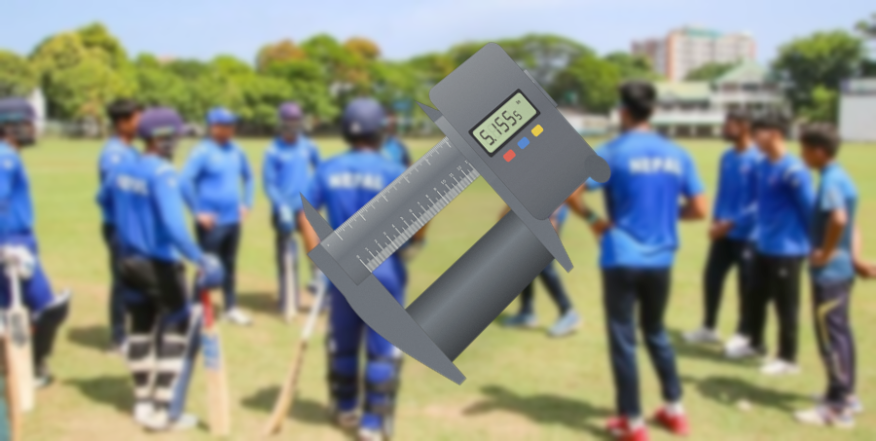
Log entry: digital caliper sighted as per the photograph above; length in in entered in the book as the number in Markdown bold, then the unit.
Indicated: **5.1555** in
